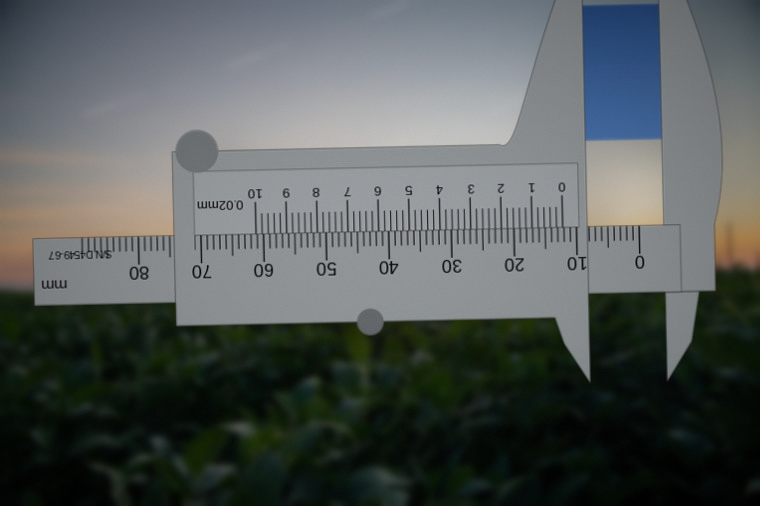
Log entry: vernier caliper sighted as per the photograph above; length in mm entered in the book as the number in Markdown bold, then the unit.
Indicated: **12.2** mm
